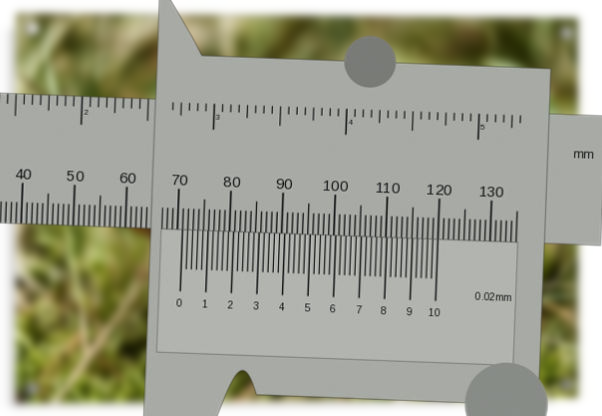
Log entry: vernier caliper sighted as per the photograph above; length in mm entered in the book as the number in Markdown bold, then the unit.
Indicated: **71.0** mm
